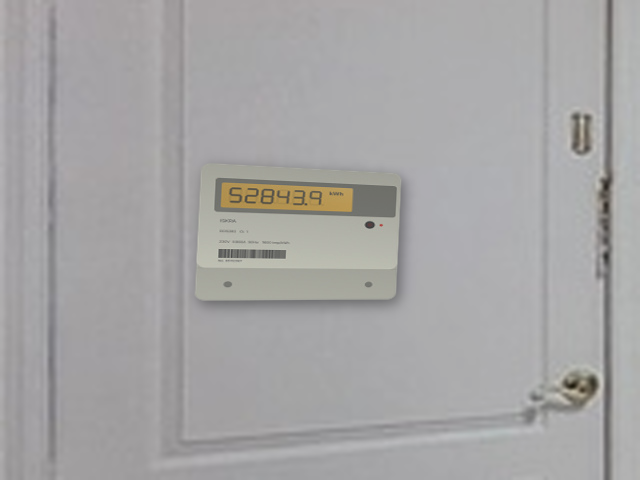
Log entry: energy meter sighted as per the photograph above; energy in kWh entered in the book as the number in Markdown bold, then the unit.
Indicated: **52843.9** kWh
